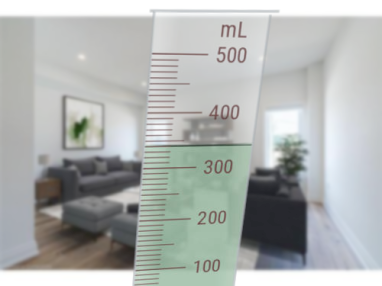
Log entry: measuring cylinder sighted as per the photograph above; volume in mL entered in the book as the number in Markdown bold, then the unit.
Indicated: **340** mL
